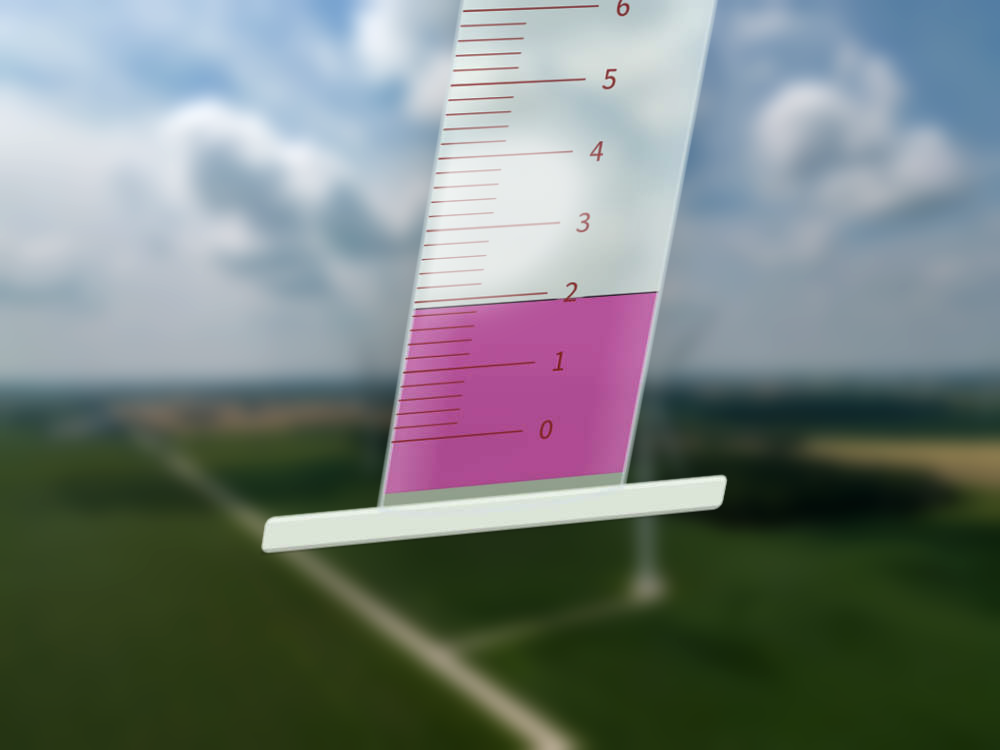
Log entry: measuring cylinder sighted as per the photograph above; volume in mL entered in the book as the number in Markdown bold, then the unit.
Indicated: **1.9** mL
